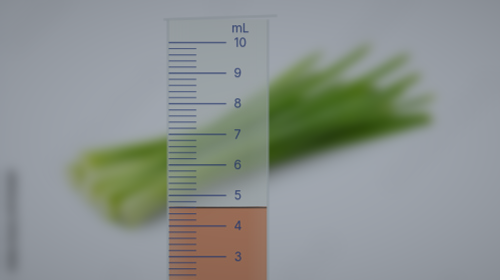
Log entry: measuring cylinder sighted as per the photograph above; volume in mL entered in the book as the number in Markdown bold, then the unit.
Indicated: **4.6** mL
